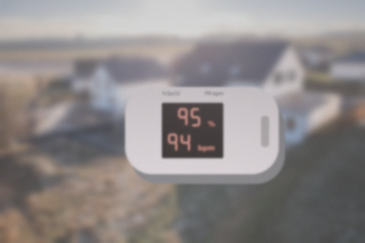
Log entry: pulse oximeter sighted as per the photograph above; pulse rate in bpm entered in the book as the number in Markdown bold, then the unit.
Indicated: **94** bpm
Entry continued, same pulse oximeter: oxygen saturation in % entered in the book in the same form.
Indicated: **95** %
